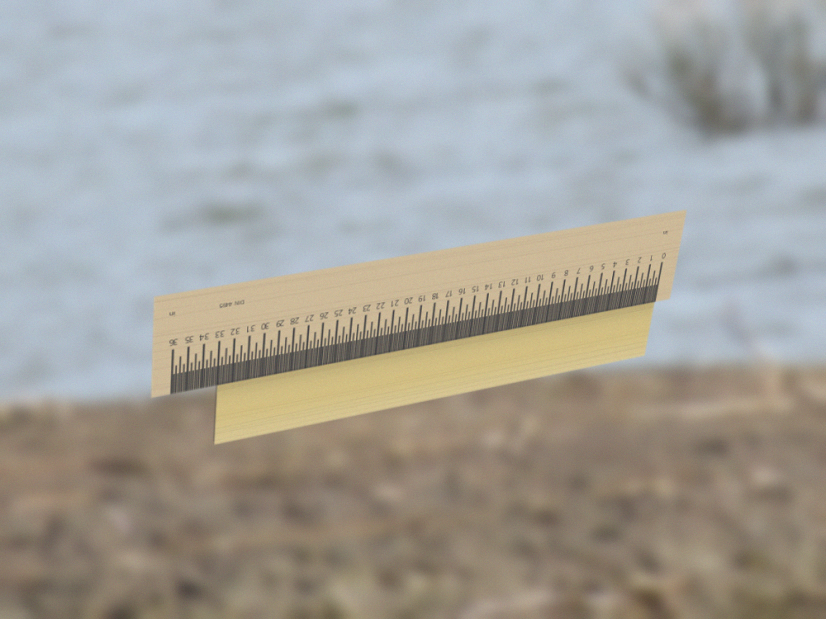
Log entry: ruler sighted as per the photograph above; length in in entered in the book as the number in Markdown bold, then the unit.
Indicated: **33** in
